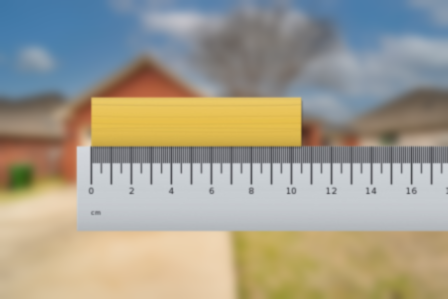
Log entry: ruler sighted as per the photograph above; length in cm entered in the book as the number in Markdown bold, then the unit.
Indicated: **10.5** cm
